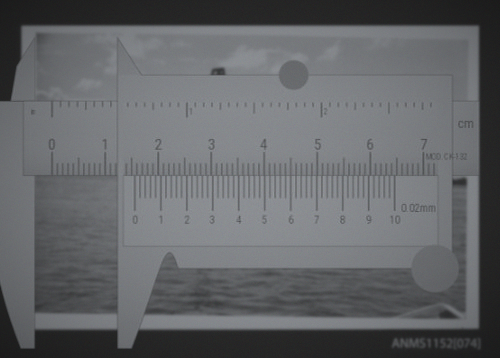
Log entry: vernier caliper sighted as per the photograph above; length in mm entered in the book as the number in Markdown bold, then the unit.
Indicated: **15.6** mm
